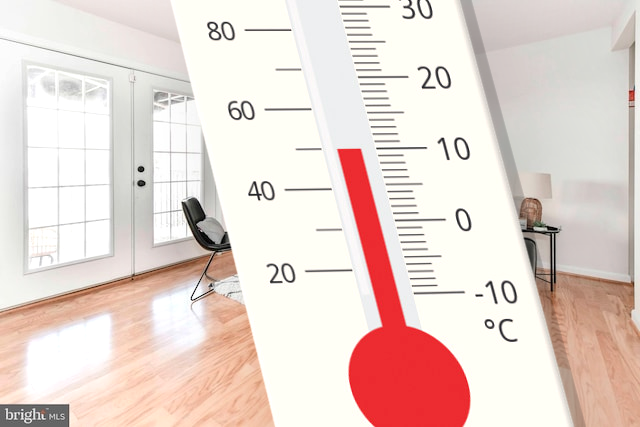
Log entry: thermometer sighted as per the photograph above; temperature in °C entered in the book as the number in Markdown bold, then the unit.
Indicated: **10** °C
